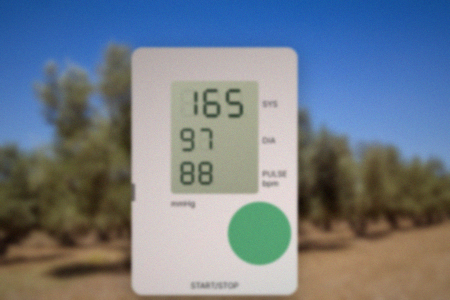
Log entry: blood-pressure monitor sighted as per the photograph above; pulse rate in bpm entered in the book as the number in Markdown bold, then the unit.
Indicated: **88** bpm
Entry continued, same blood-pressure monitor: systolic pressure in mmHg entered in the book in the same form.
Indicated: **165** mmHg
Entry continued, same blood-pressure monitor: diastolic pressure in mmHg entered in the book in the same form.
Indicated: **97** mmHg
